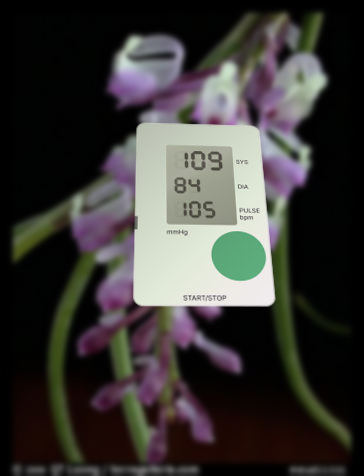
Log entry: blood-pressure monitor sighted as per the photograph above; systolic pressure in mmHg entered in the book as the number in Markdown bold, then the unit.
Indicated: **109** mmHg
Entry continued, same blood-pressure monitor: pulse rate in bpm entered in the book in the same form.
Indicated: **105** bpm
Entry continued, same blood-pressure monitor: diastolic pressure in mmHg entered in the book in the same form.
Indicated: **84** mmHg
